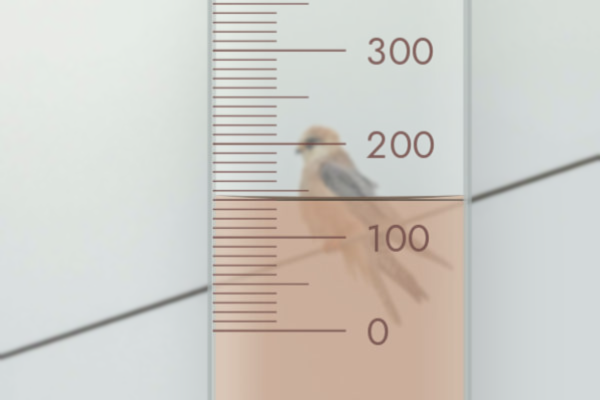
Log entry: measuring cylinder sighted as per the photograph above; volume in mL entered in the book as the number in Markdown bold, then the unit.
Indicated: **140** mL
